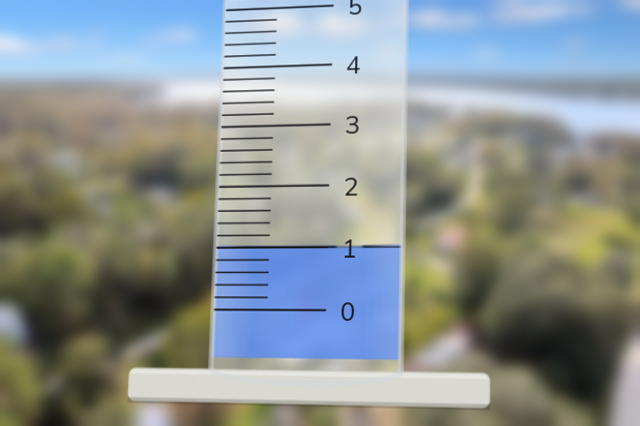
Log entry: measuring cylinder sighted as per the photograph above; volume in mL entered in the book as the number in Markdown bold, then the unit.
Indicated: **1** mL
